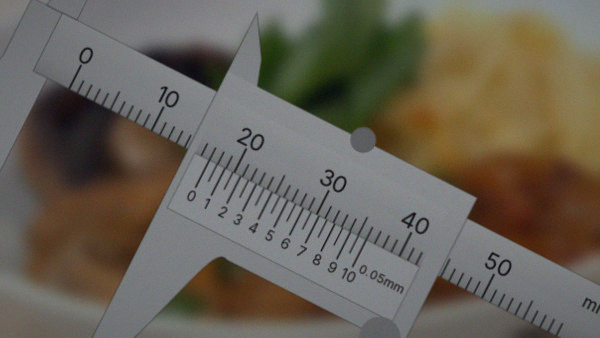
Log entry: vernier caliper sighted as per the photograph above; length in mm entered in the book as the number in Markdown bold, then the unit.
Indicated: **17.0** mm
